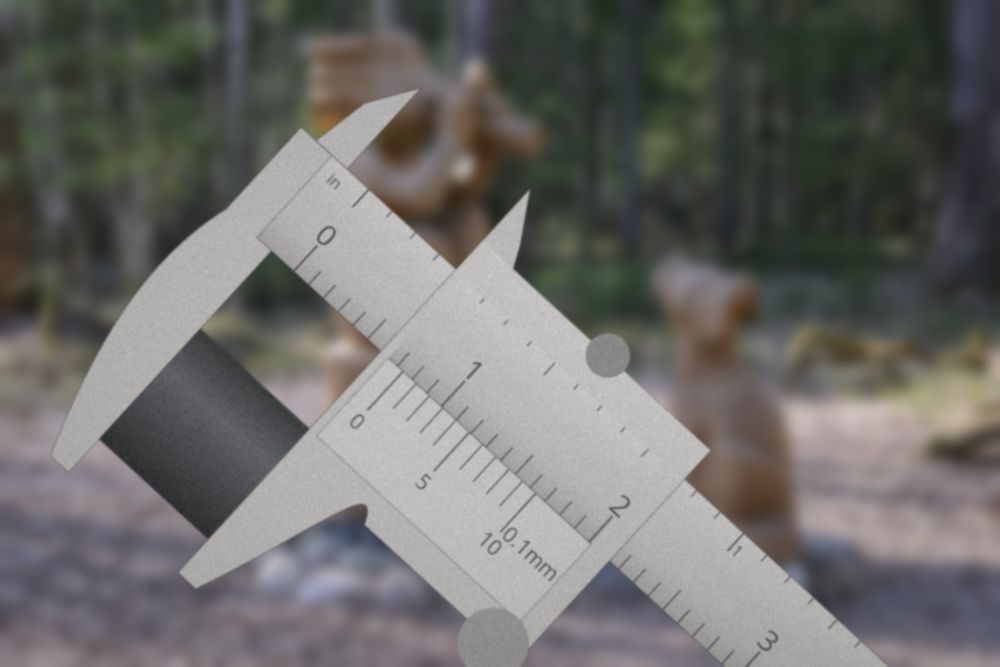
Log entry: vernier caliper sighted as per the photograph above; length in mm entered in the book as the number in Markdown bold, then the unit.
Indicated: **7.4** mm
